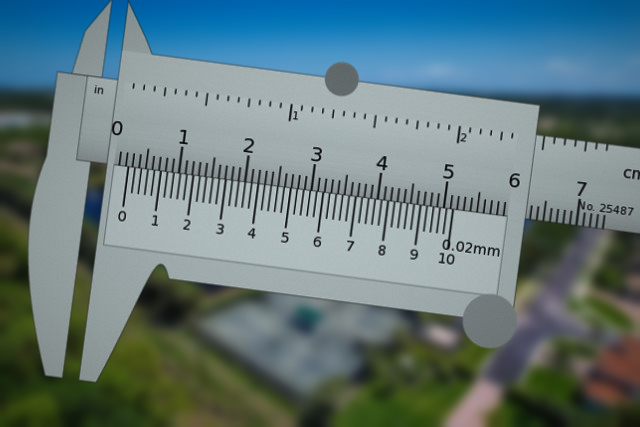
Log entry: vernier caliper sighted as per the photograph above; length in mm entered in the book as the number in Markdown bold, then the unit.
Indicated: **2.4** mm
